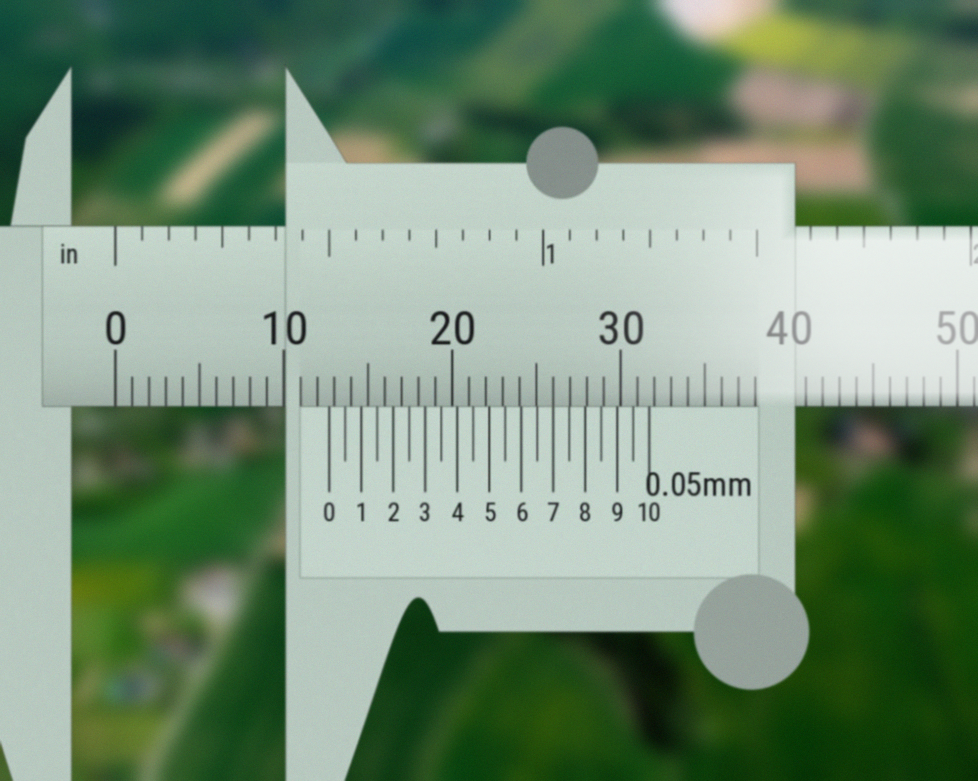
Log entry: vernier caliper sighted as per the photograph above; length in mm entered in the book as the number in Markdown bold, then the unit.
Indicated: **12.7** mm
